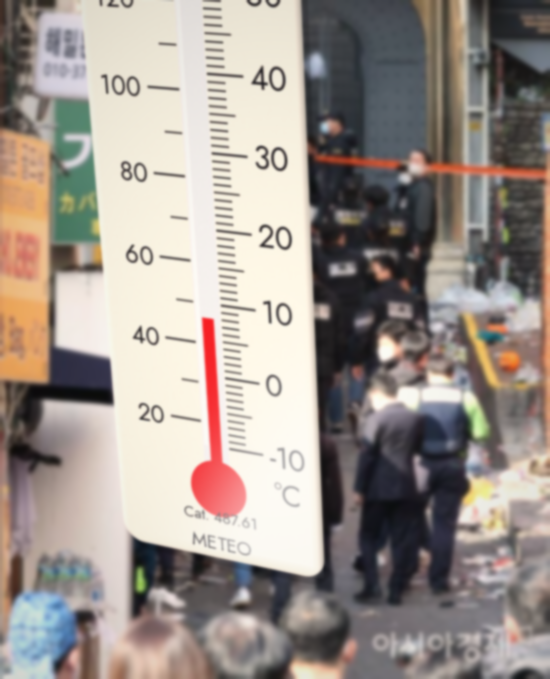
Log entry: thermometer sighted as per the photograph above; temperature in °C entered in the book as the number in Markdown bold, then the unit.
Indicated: **8** °C
